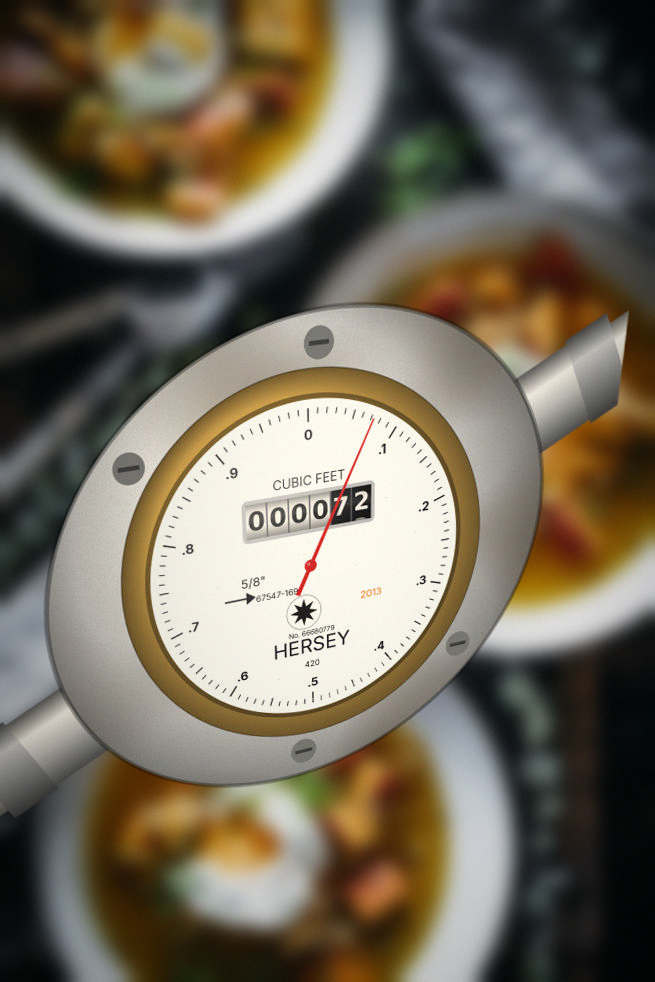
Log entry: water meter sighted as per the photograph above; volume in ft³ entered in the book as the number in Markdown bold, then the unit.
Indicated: **72.07** ft³
